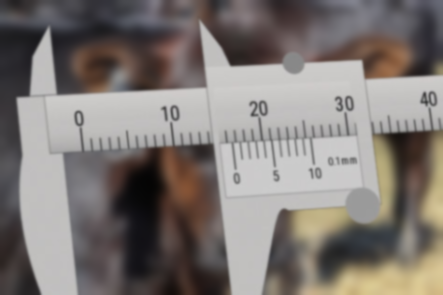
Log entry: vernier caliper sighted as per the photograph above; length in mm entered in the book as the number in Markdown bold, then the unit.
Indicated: **16.6** mm
